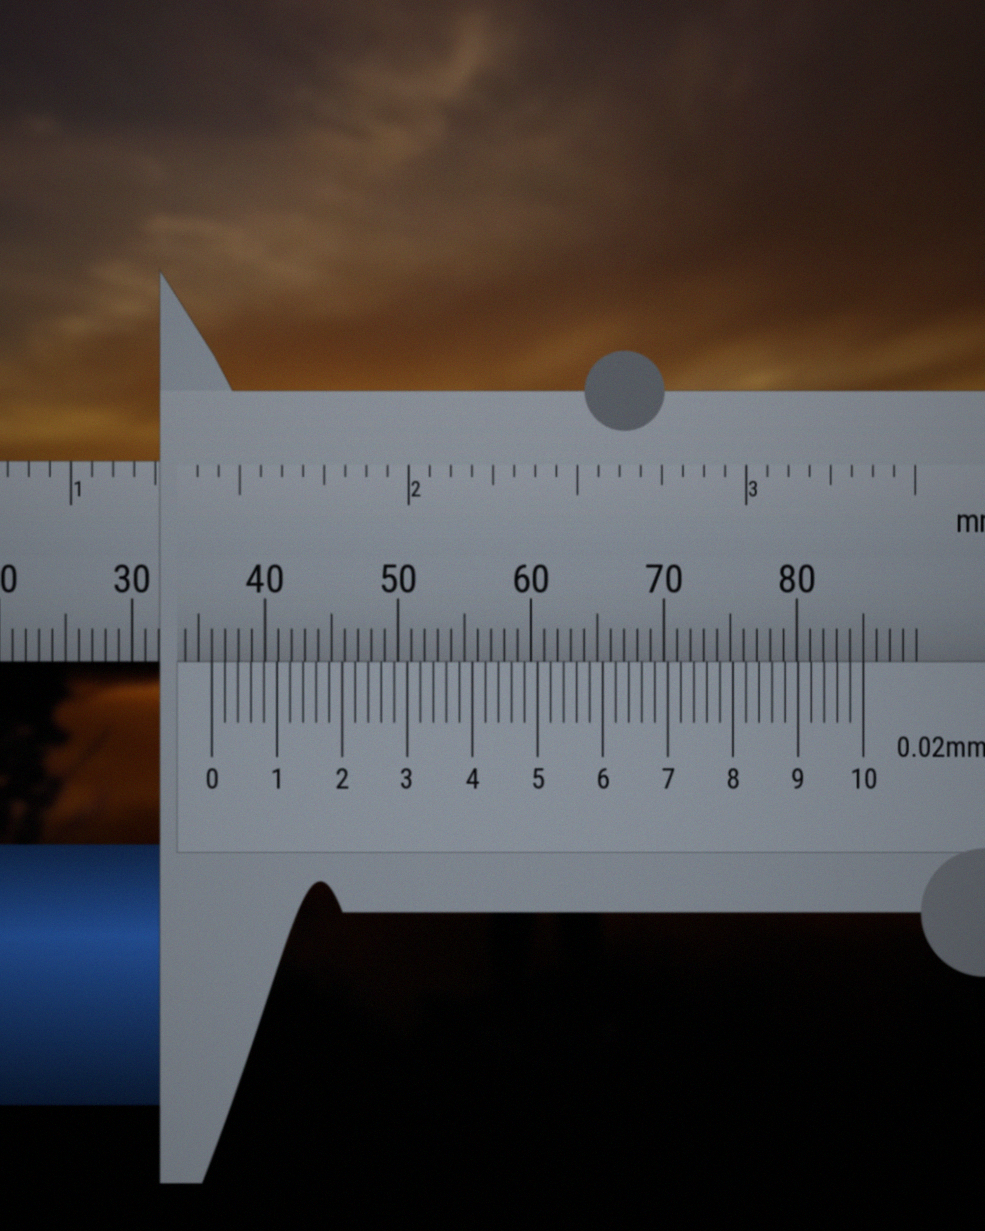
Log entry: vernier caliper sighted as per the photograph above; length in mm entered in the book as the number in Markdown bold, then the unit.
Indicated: **36.0** mm
